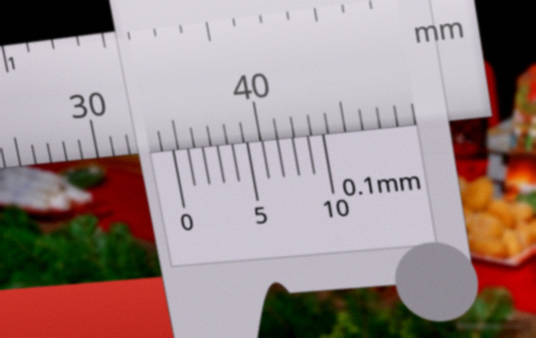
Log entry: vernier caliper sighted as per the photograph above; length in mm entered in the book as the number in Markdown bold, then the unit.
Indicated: **34.7** mm
